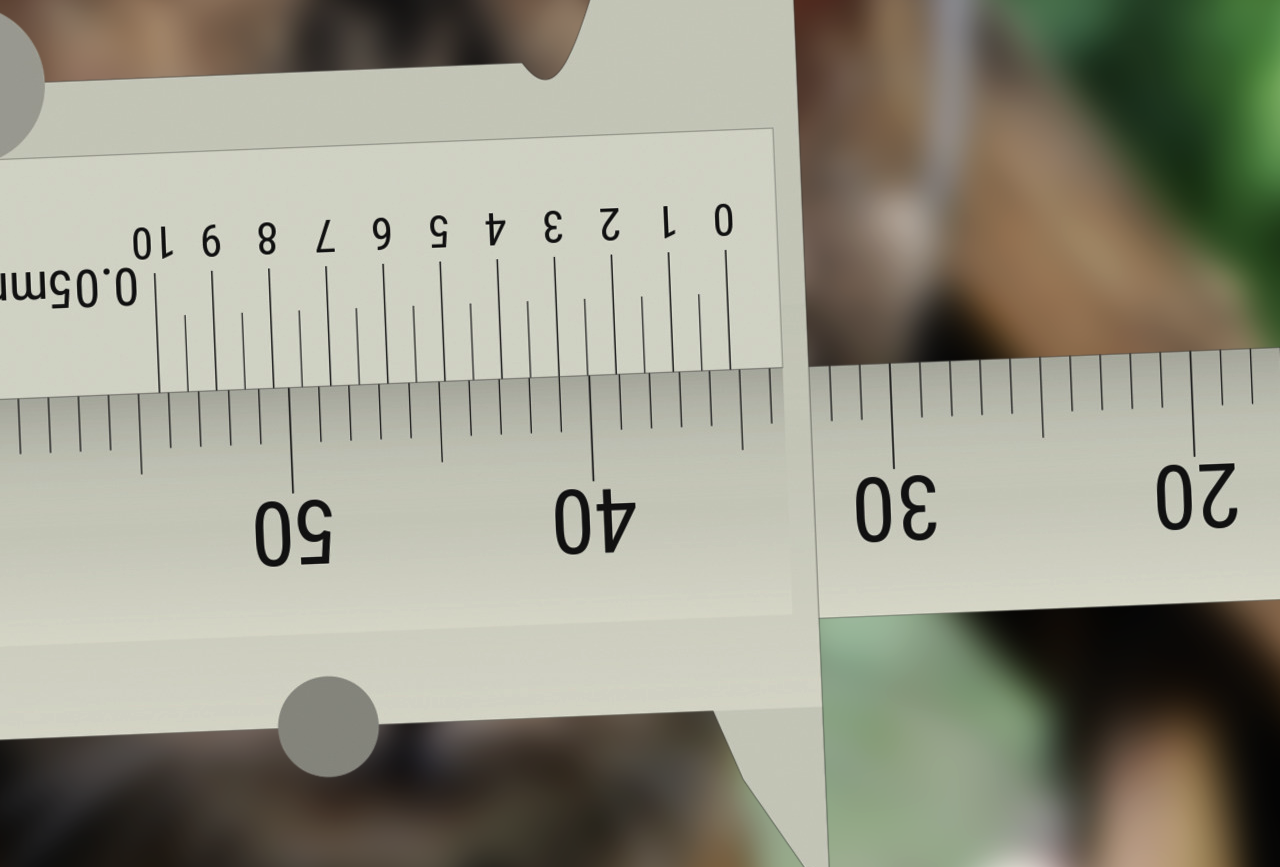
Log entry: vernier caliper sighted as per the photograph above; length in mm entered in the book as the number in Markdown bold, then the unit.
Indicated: **35.30** mm
